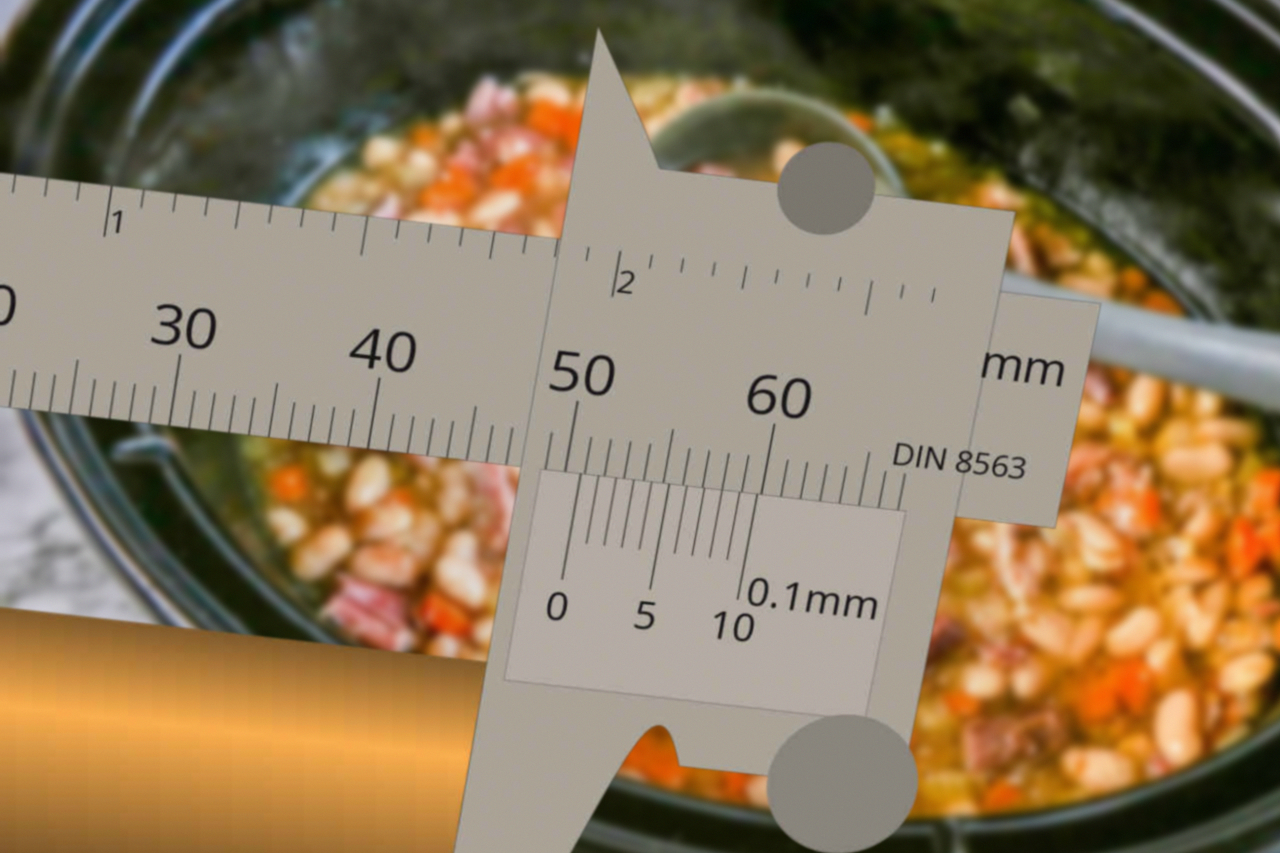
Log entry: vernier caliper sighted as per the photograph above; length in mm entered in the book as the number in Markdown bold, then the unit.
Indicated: **50.8** mm
